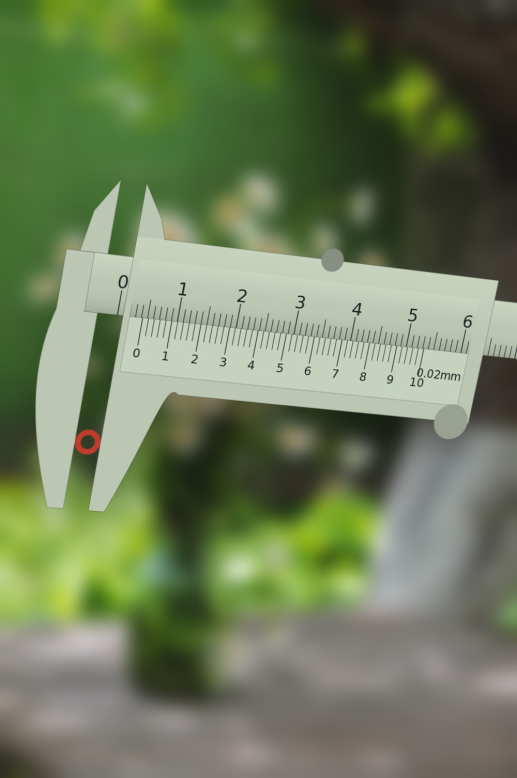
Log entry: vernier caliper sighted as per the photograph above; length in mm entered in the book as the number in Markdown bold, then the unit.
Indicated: **4.2** mm
